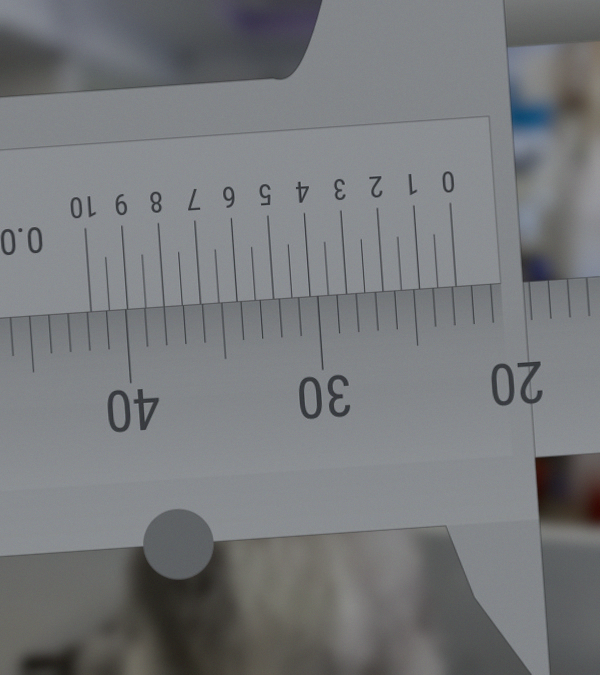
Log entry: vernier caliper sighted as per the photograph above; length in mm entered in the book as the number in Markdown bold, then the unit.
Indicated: **22.8** mm
